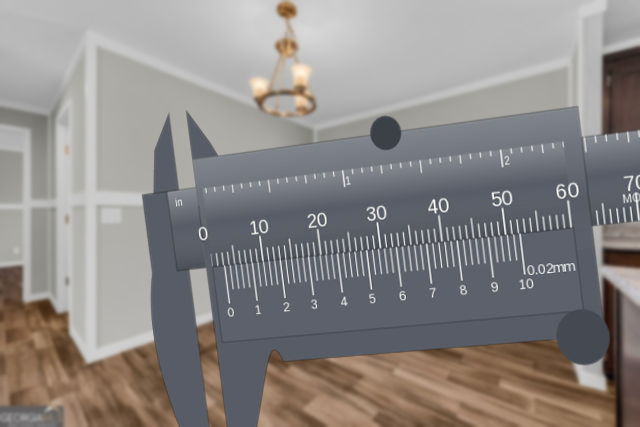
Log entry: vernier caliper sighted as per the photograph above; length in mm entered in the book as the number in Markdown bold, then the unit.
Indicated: **3.2** mm
